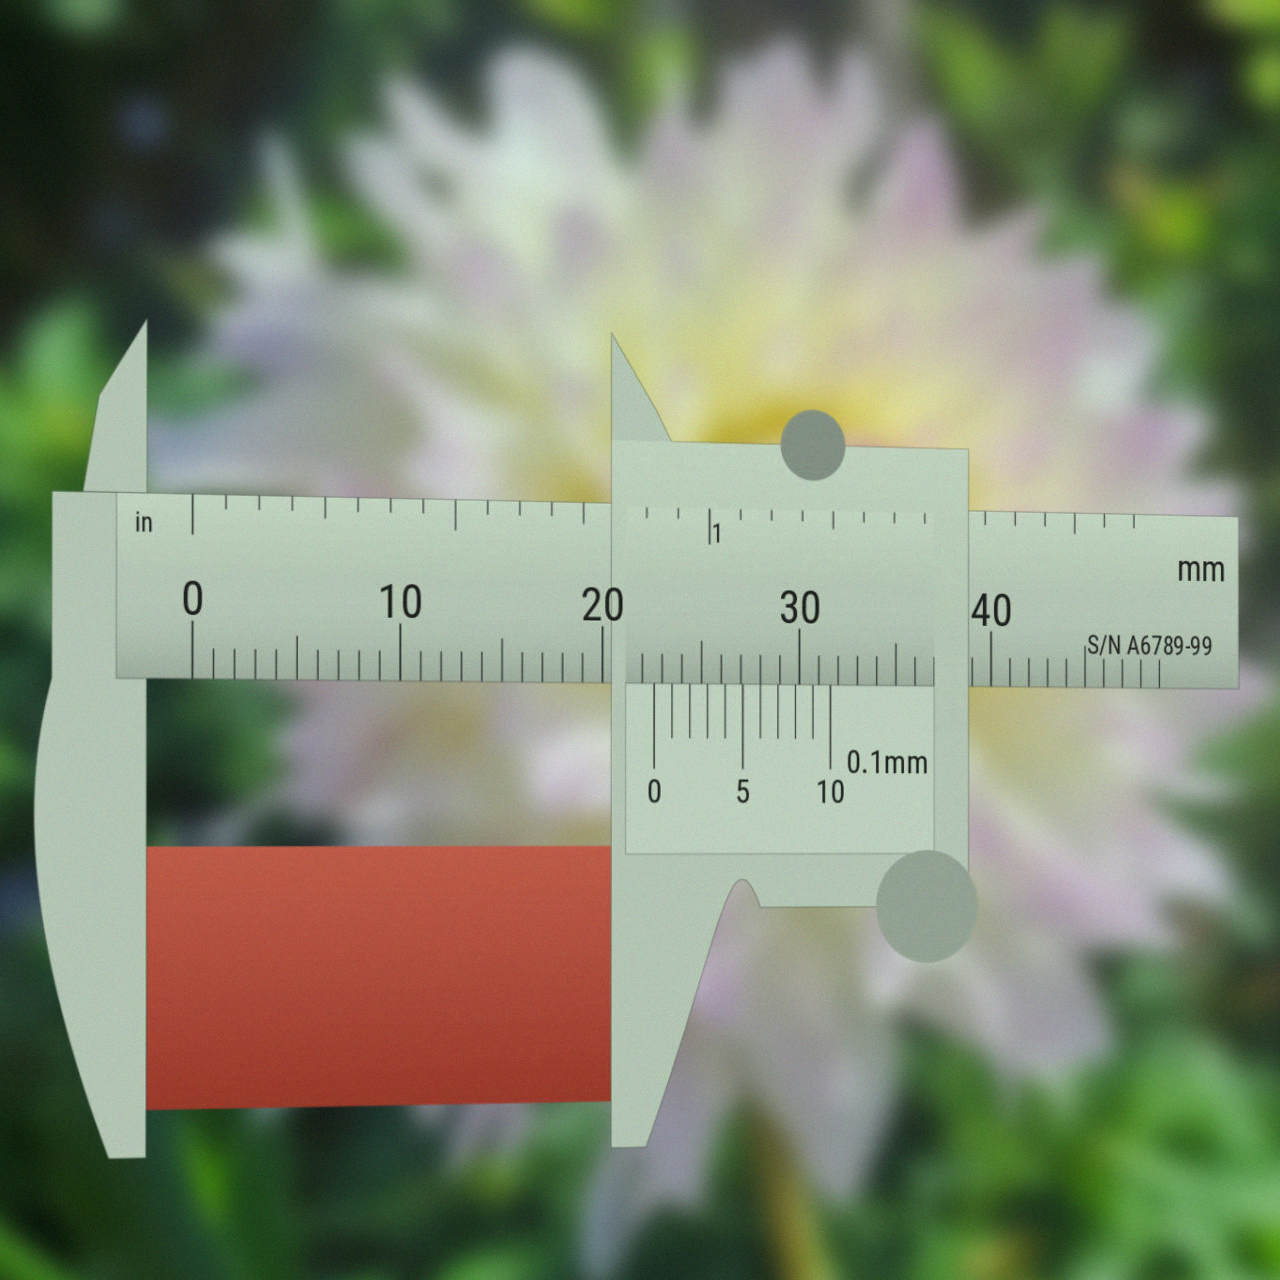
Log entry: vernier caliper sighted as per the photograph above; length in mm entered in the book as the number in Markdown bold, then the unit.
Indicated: **22.6** mm
